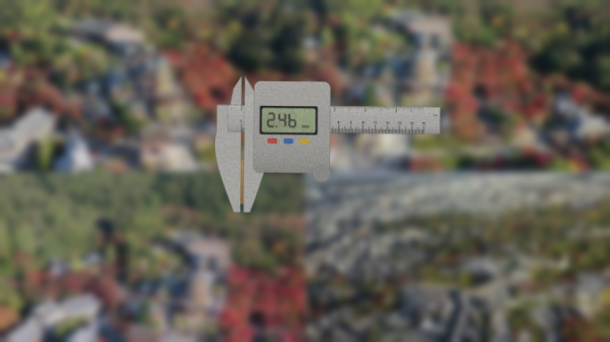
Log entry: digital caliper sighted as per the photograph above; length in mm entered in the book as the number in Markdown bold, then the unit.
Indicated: **2.46** mm
